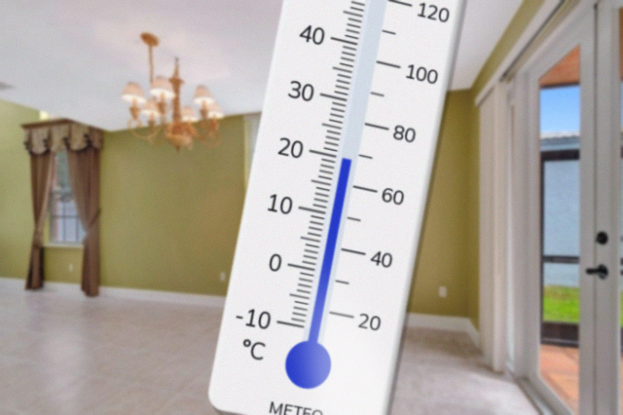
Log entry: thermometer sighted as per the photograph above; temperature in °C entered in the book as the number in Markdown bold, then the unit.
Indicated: **20** °C
